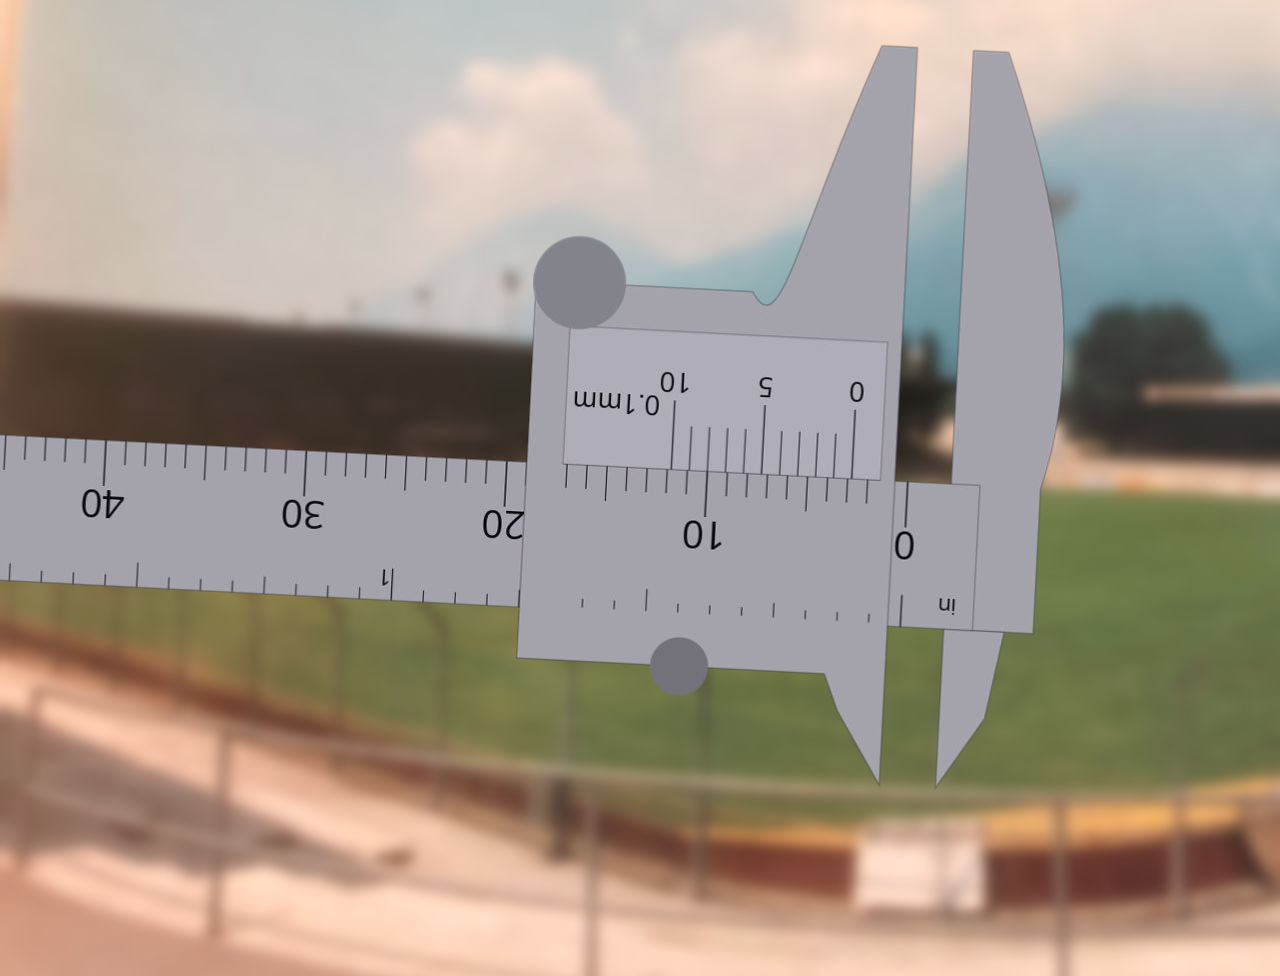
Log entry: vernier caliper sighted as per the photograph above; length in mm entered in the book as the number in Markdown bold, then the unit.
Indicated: **2.8** mm
